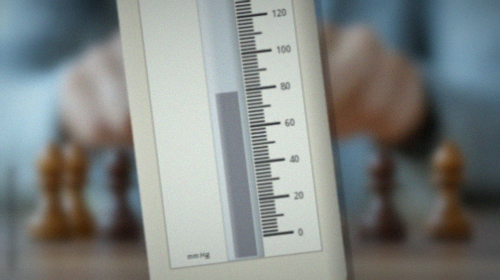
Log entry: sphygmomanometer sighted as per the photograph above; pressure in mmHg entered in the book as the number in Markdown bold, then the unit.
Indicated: **80** mmHg
